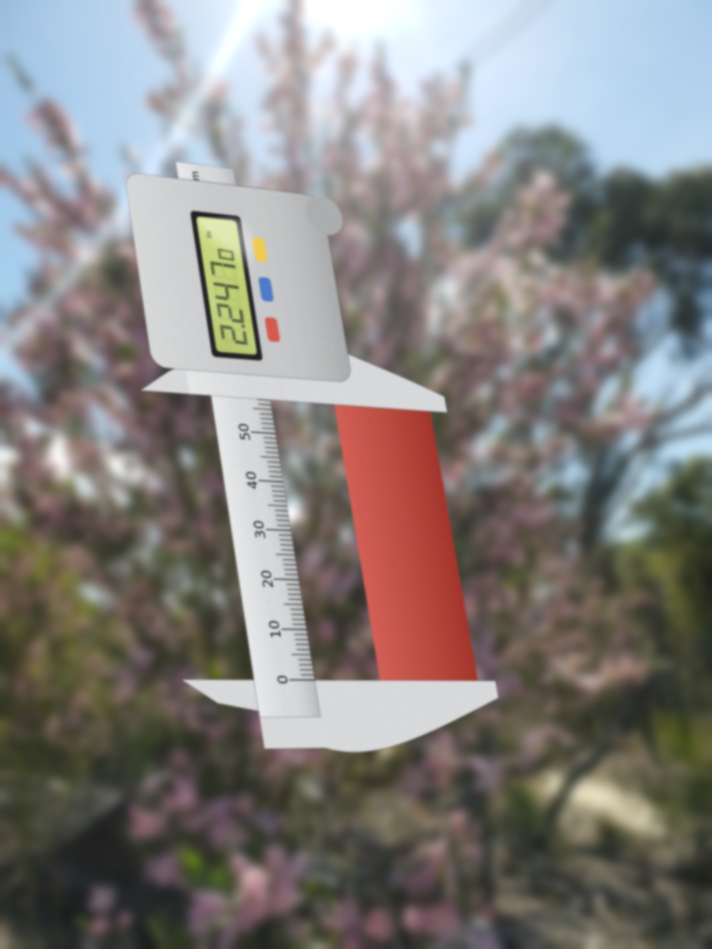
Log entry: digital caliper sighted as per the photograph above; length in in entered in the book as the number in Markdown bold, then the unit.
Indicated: **2.2470** in
